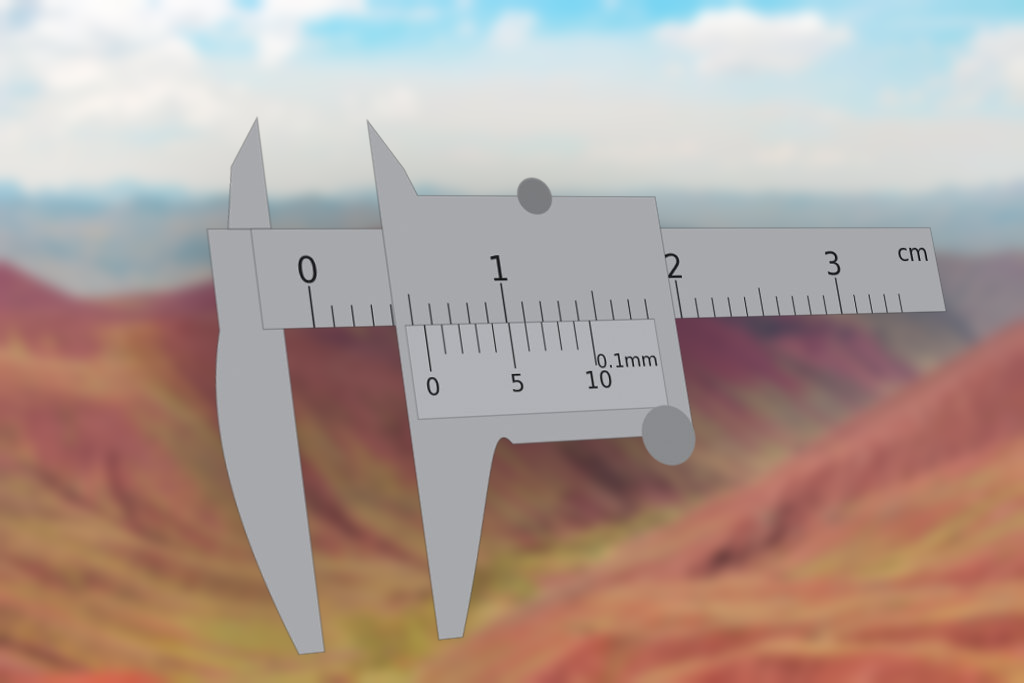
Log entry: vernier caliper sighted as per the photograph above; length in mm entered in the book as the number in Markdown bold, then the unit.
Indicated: **5.6** mm
